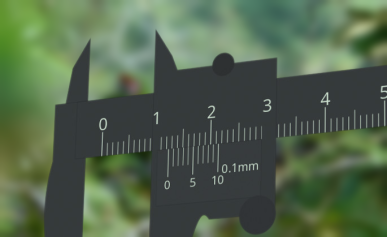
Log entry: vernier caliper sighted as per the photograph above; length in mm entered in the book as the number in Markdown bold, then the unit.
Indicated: **12.4** mm
